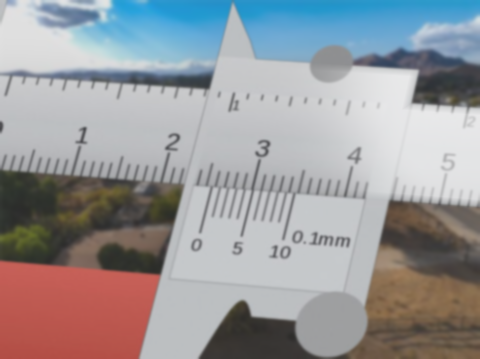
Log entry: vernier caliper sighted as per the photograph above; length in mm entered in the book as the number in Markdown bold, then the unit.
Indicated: **25.6** mm
